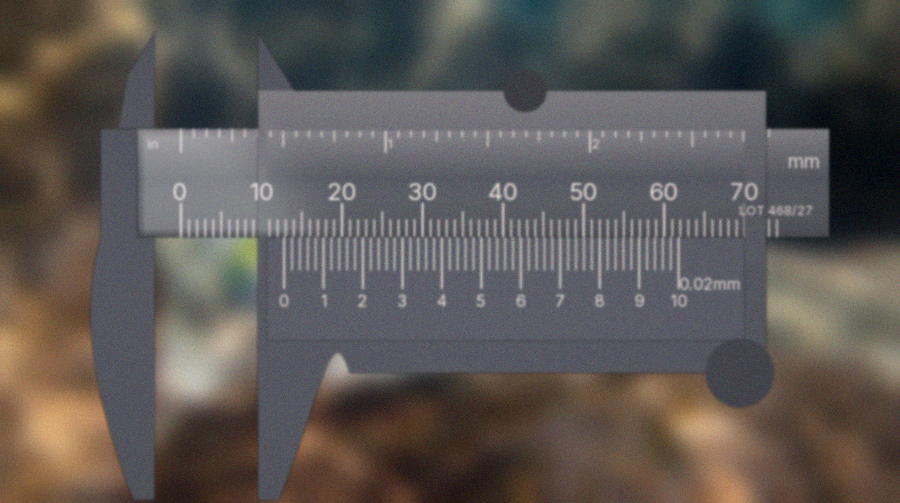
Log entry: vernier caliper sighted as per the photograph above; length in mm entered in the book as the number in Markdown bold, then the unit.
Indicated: **12.8** mm
